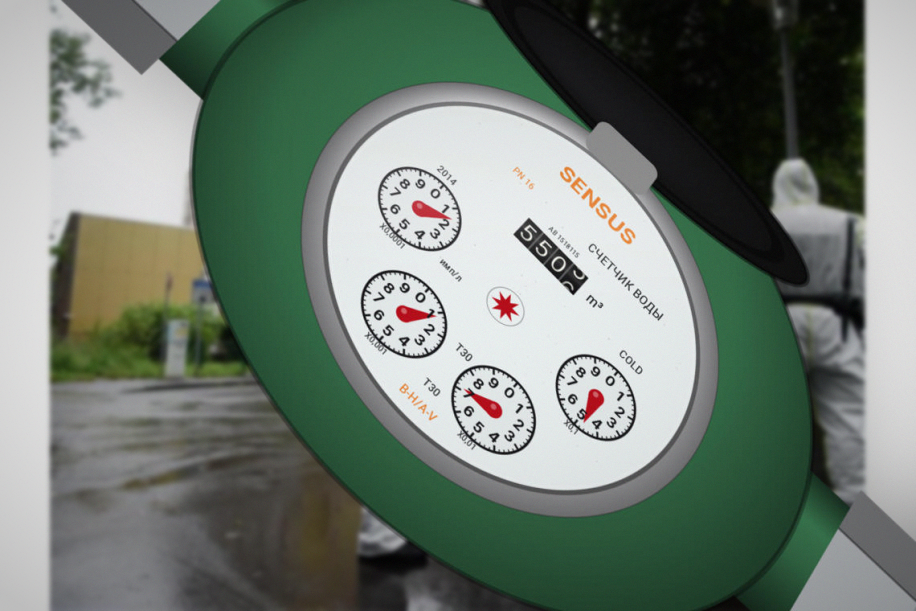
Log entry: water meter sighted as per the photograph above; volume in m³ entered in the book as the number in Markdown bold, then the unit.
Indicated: **5505.4711** m³
